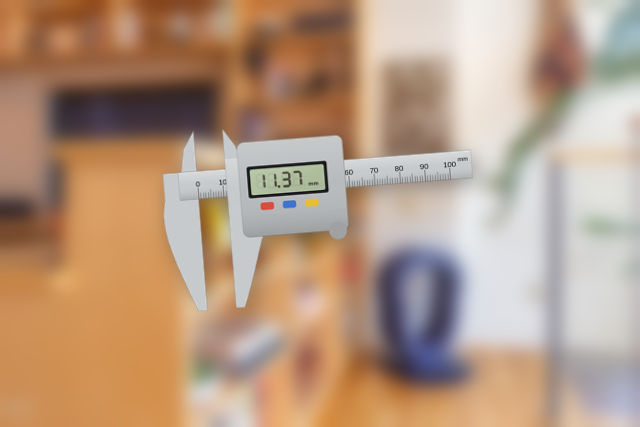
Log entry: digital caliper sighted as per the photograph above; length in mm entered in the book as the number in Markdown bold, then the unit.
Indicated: **11.37** mm
